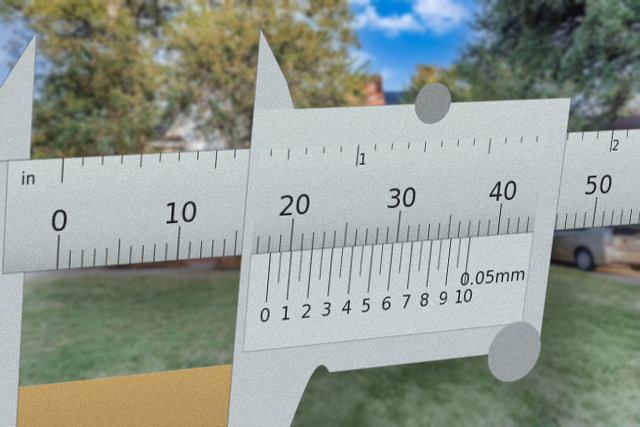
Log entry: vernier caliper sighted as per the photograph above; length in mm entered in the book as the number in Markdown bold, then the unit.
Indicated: **18.2** mm
